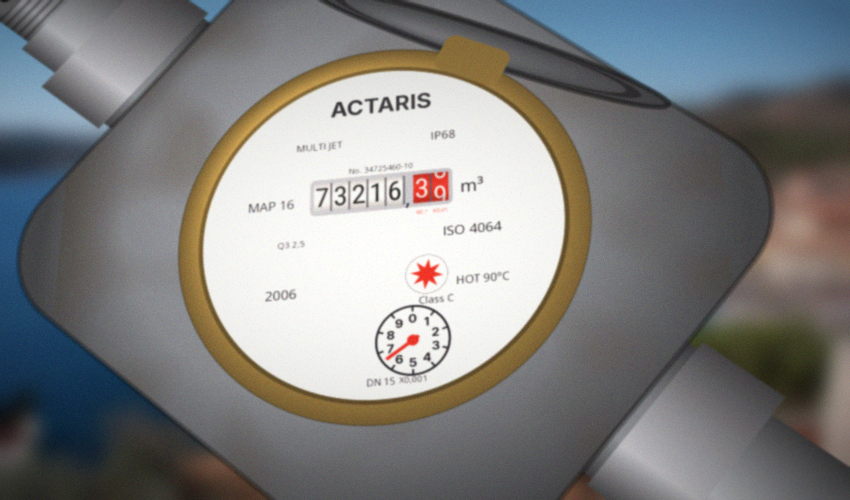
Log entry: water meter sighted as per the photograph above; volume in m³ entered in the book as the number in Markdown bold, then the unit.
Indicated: **73216.386** m³
